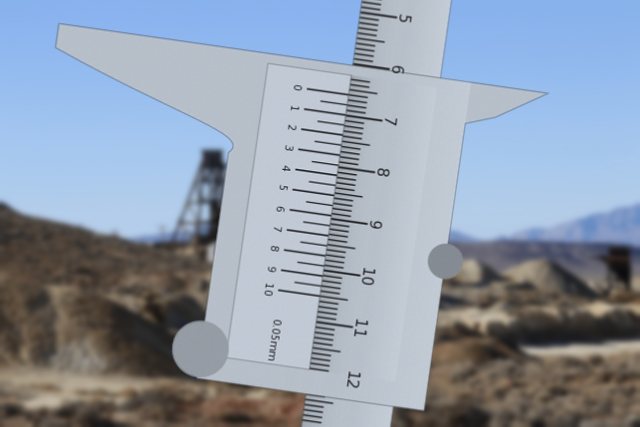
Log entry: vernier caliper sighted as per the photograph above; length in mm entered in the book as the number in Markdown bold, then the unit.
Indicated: **66.0** mm
